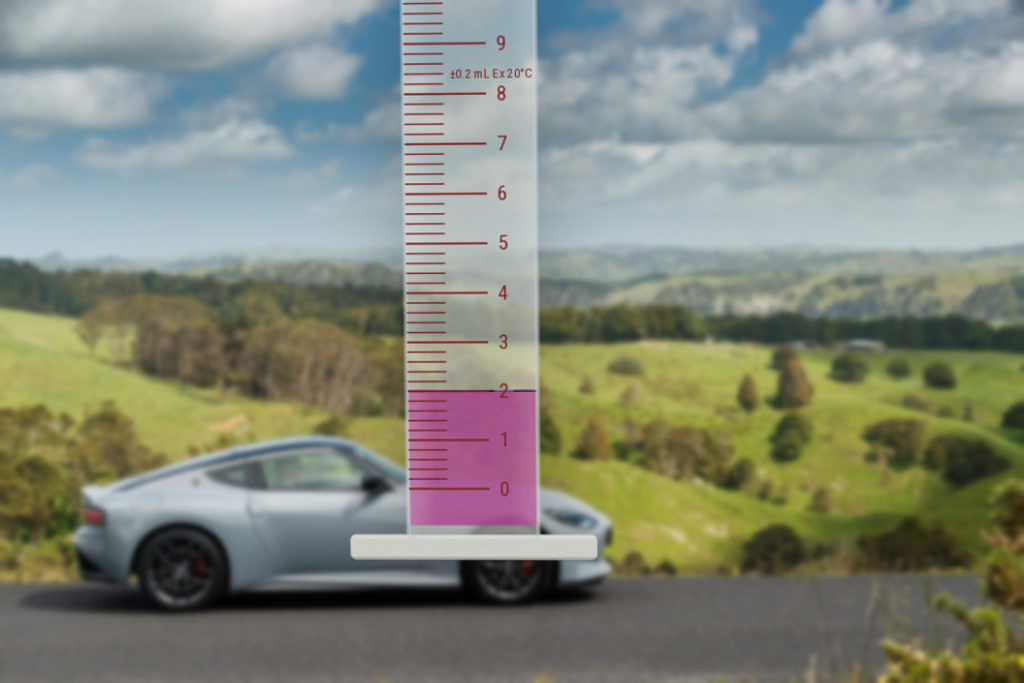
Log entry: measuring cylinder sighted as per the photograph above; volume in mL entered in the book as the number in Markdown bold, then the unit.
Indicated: **2** mL
